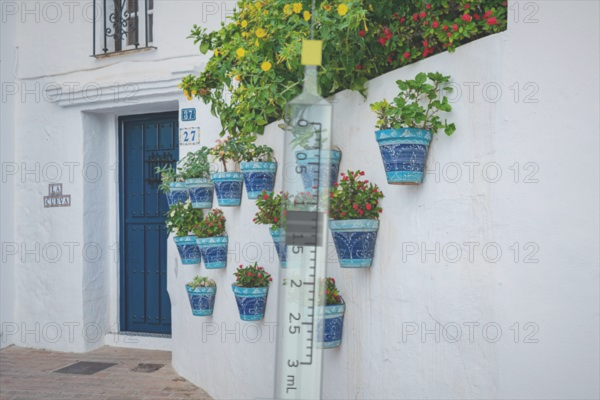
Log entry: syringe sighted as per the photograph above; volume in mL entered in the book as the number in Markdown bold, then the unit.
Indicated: **1.1** mL
